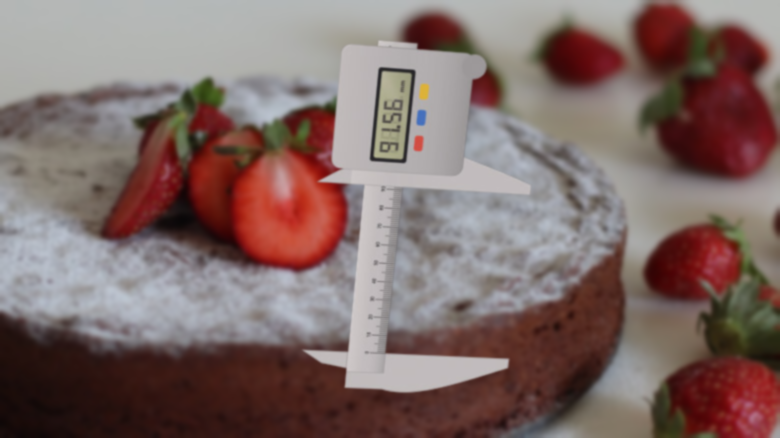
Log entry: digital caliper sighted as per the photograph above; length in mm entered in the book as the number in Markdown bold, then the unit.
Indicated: **91.56** mm
